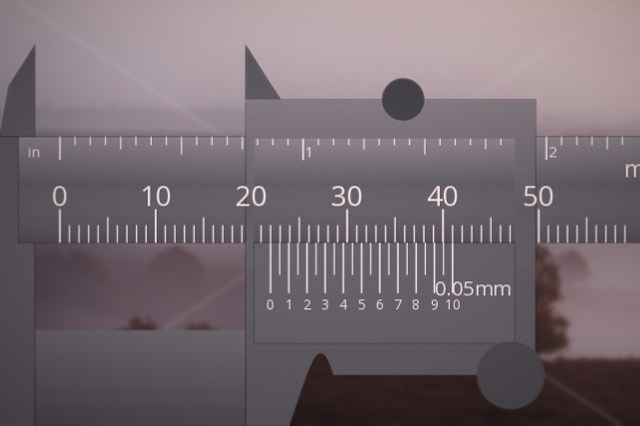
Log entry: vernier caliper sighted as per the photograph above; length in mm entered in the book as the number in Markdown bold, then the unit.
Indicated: **22.0** mm
